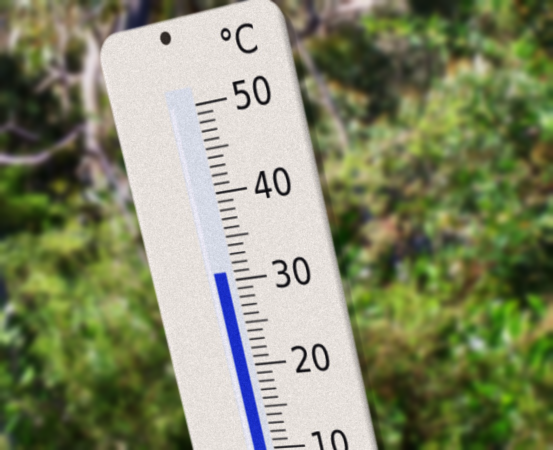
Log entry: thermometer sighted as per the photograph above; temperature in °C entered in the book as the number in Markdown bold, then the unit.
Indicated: **31** °C
